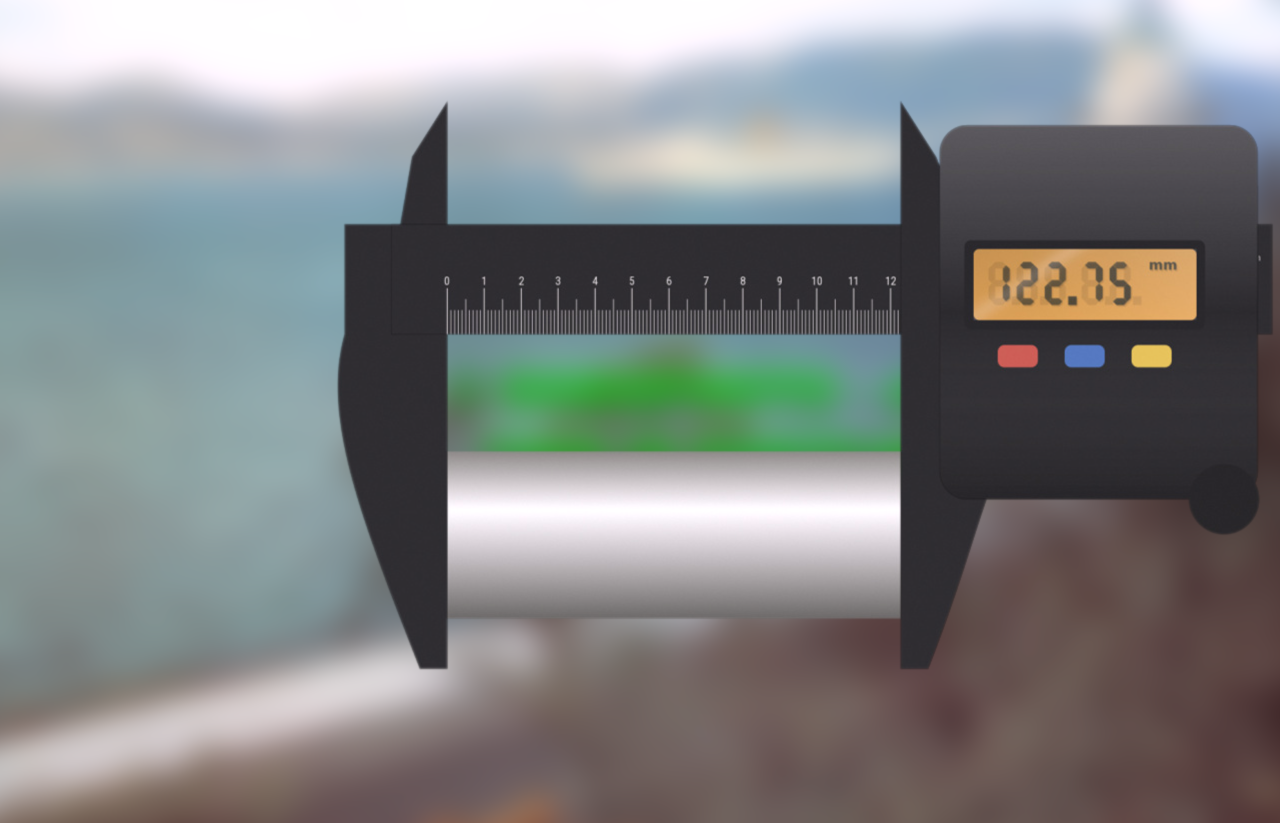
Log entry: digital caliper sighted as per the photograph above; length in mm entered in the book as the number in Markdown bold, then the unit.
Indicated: **122.75** mm
